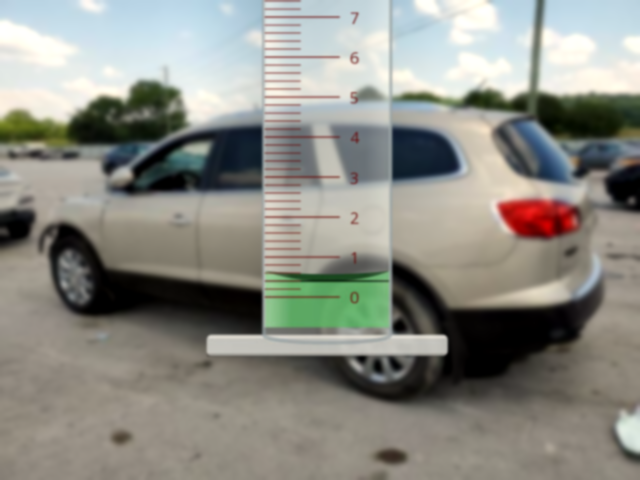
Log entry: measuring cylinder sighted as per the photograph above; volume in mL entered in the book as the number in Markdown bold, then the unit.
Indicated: **0.4** mL
